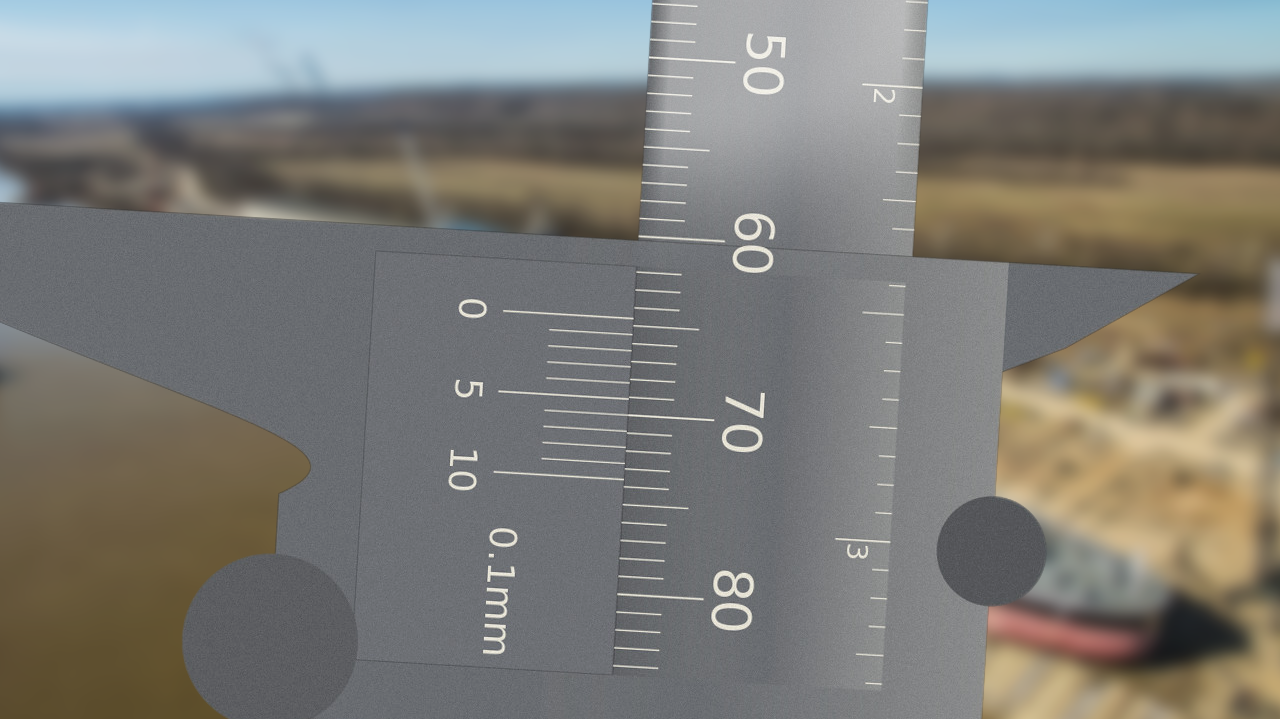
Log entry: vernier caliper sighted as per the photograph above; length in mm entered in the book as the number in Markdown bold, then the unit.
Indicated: **64.6** mm
